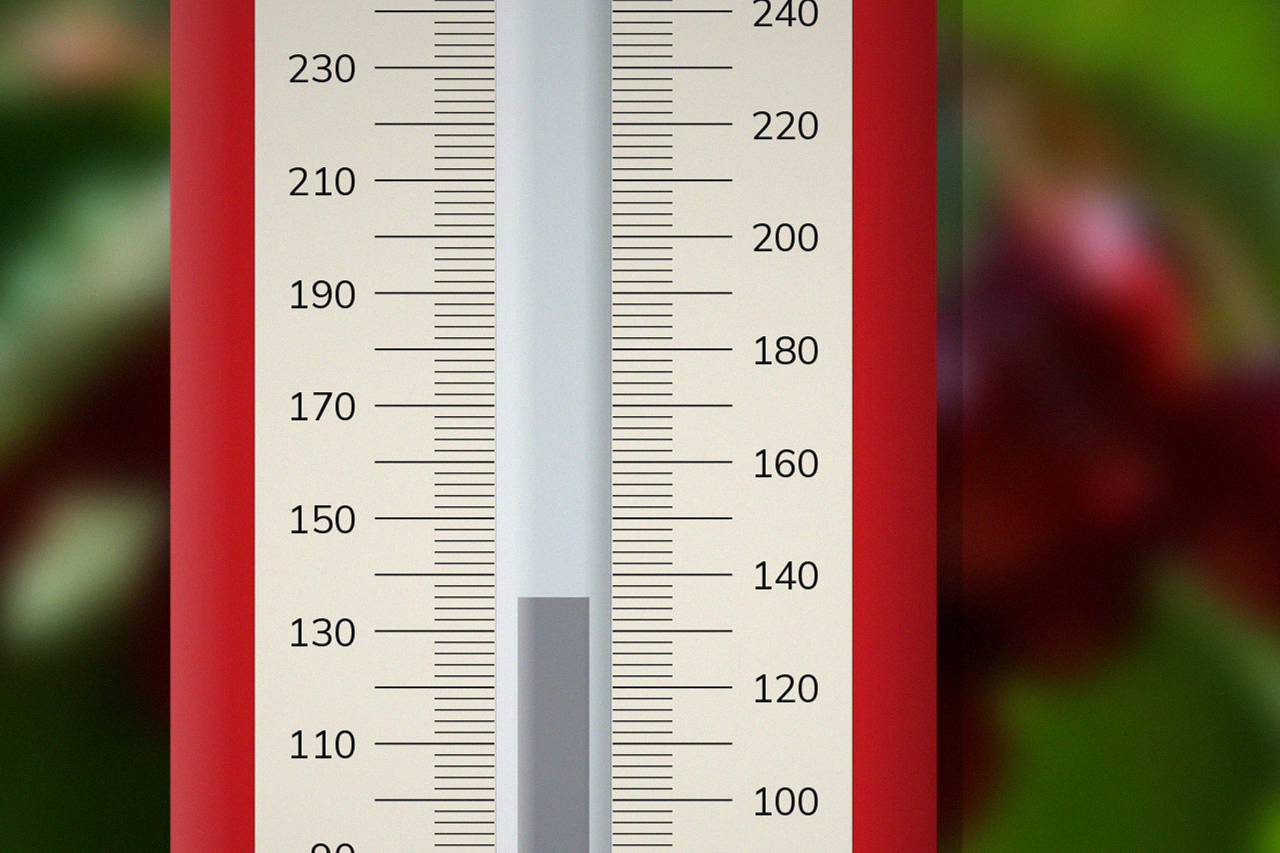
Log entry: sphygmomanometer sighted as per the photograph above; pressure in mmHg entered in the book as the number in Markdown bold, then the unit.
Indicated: **136** mmHg
